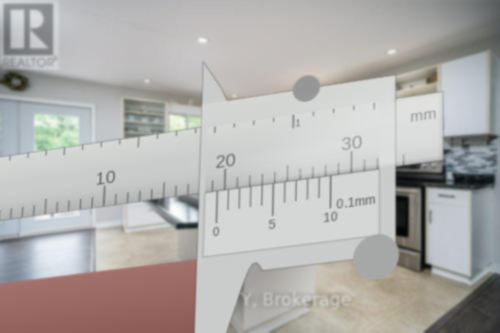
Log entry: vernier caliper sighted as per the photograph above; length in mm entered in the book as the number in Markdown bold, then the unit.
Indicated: **19.4** mm
